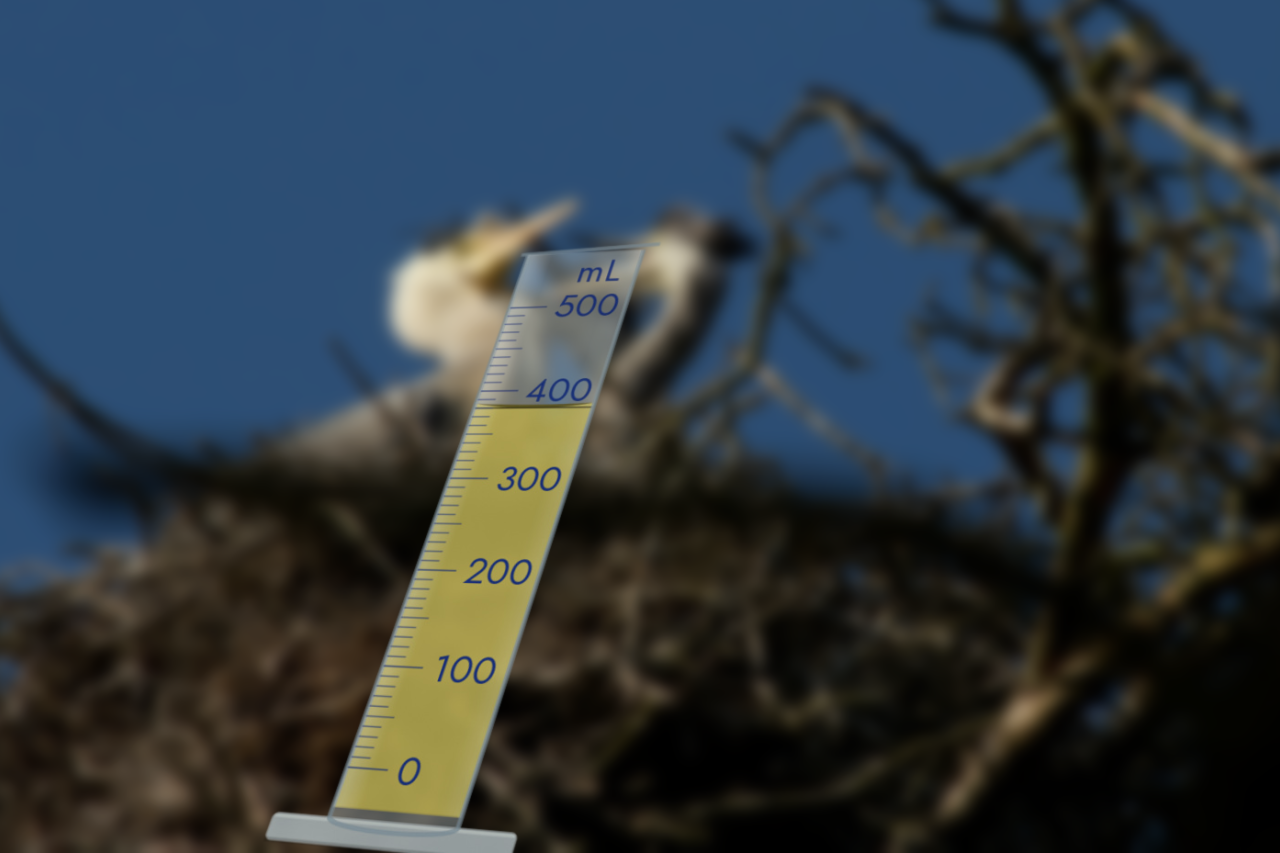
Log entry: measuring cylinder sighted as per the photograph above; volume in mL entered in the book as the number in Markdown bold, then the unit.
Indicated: **380** mL
